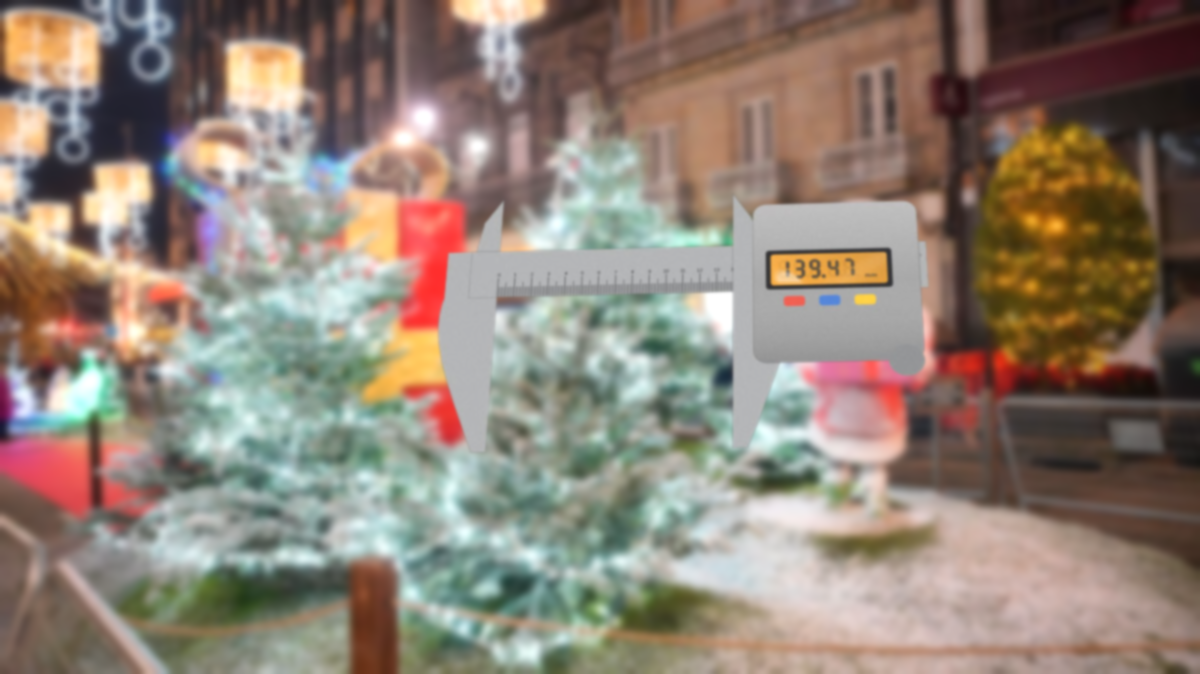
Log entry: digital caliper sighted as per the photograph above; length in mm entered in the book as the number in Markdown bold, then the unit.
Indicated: **139.47** mm
